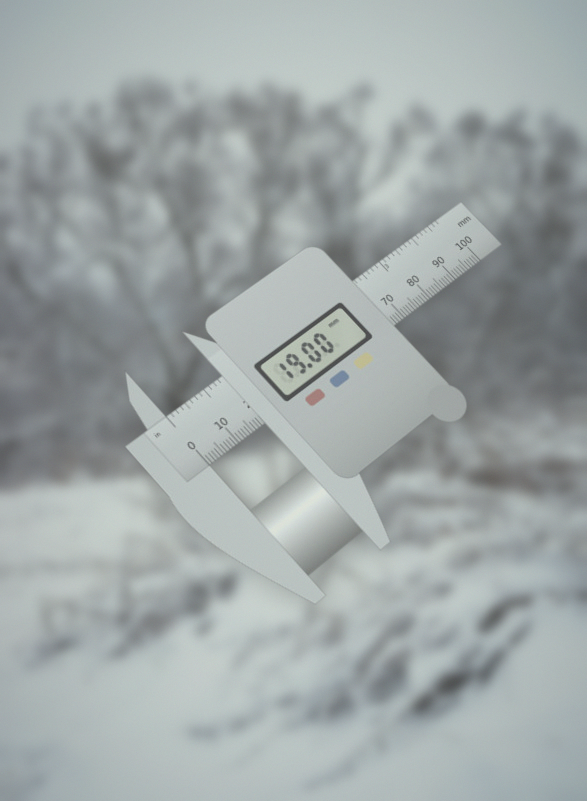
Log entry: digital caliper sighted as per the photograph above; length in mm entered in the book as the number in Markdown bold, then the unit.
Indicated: **19.00** mm
